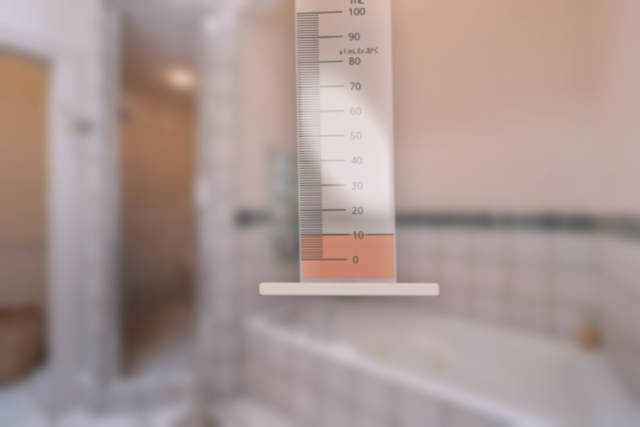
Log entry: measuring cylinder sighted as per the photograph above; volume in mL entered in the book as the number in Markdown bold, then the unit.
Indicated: **10** mL
